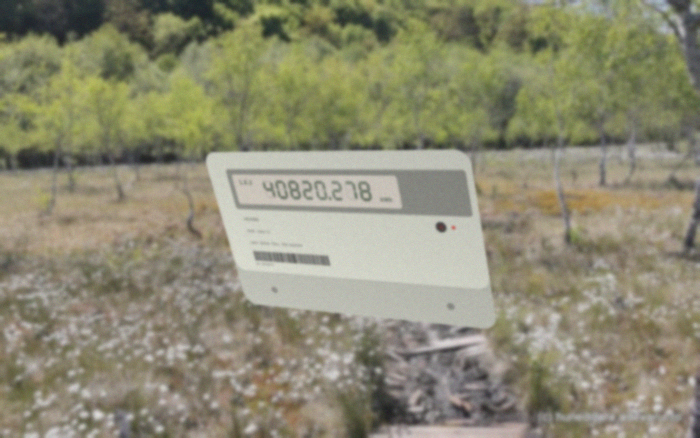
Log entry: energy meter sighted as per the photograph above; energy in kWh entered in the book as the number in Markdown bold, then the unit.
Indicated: **40820.278** kWh
